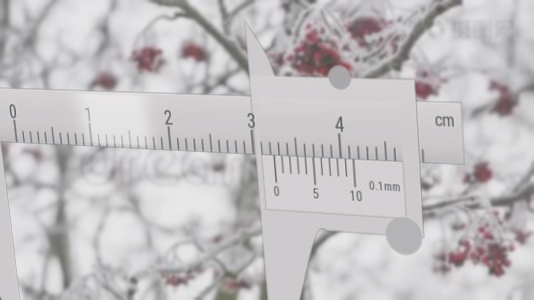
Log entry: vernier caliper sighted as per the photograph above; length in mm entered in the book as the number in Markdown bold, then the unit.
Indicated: **32.4** mm
